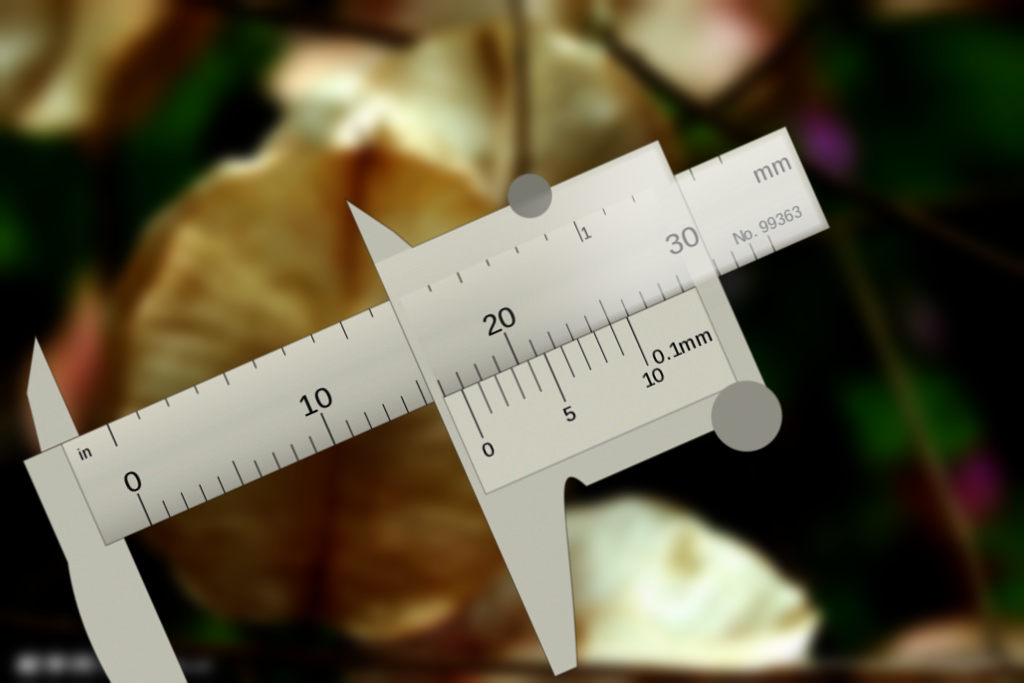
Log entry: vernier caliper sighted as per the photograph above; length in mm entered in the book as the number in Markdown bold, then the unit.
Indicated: **16.9** mm
